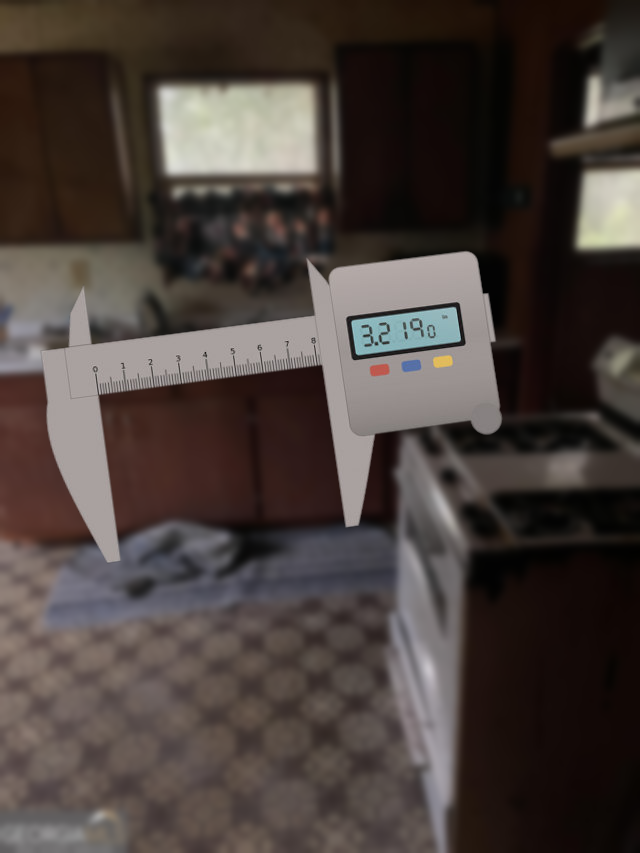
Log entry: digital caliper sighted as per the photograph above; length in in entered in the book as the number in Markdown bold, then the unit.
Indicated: **3.2190** in
